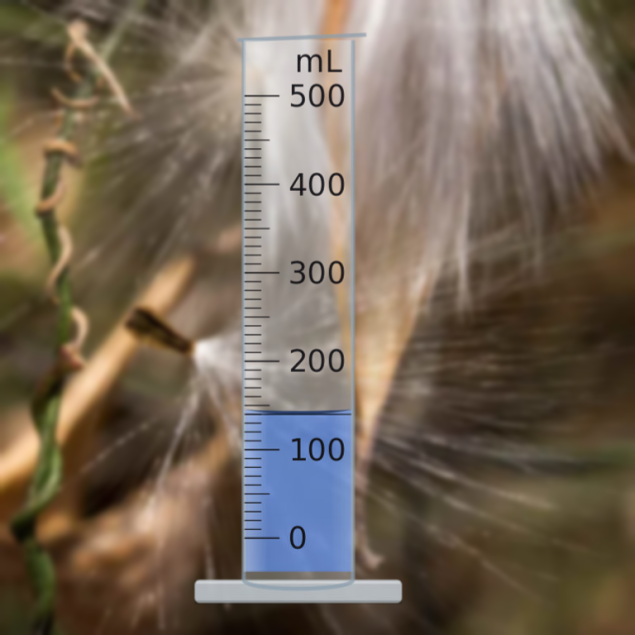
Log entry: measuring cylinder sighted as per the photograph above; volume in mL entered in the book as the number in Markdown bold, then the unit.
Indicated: **140** mL
